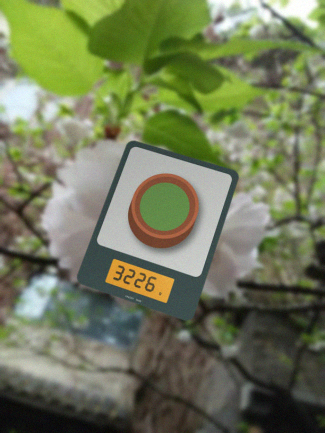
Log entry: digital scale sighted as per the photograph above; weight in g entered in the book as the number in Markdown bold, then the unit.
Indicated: **3226** g
